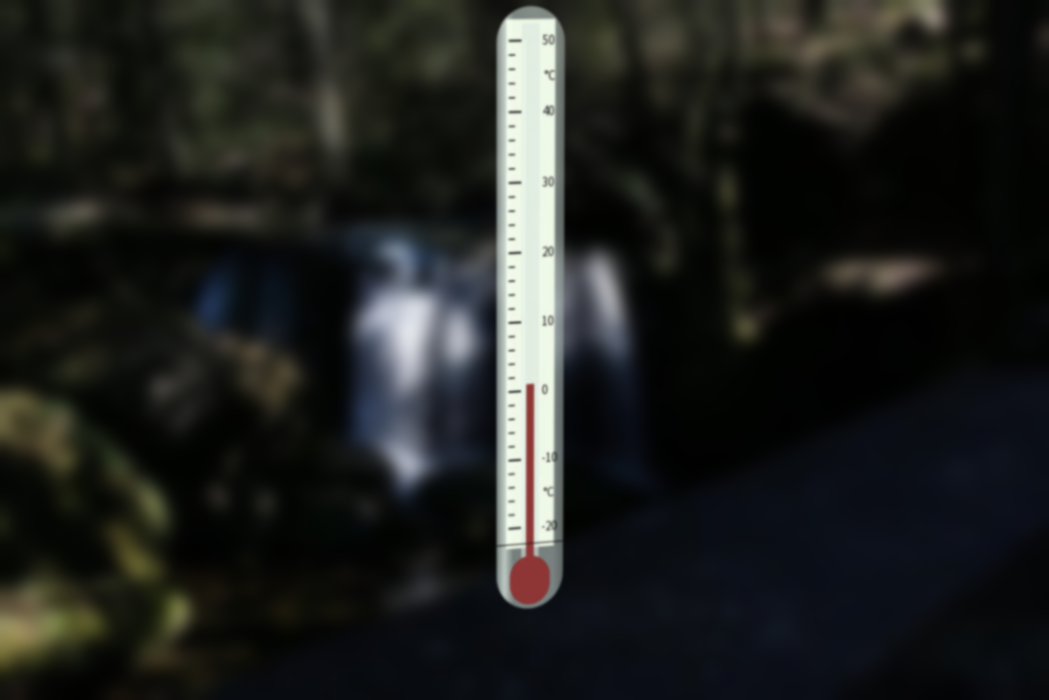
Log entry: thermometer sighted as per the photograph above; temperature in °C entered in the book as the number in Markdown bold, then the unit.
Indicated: **1** °C
